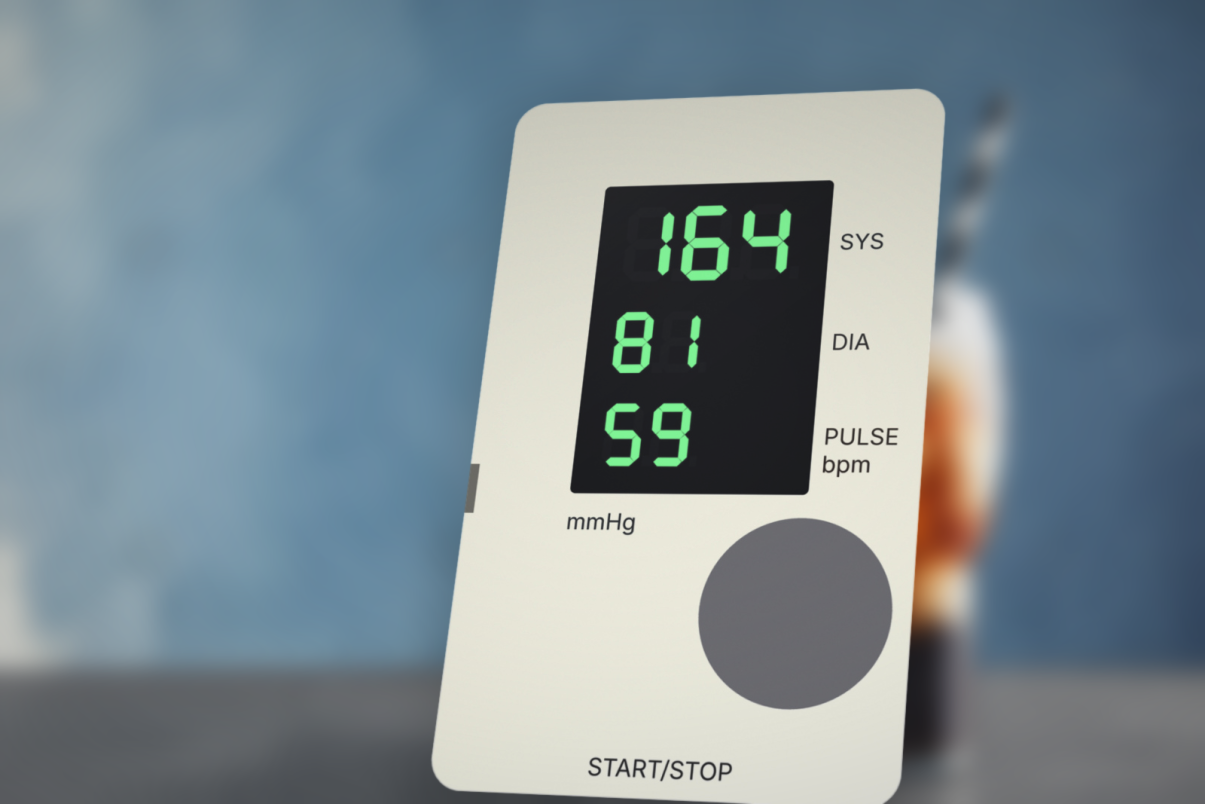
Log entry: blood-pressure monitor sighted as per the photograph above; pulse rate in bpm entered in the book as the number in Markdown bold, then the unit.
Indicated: **59** bpm
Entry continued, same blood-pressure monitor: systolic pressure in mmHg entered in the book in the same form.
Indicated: **164** mmHg
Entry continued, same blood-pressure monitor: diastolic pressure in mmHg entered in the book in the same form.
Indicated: **81** mmHg
